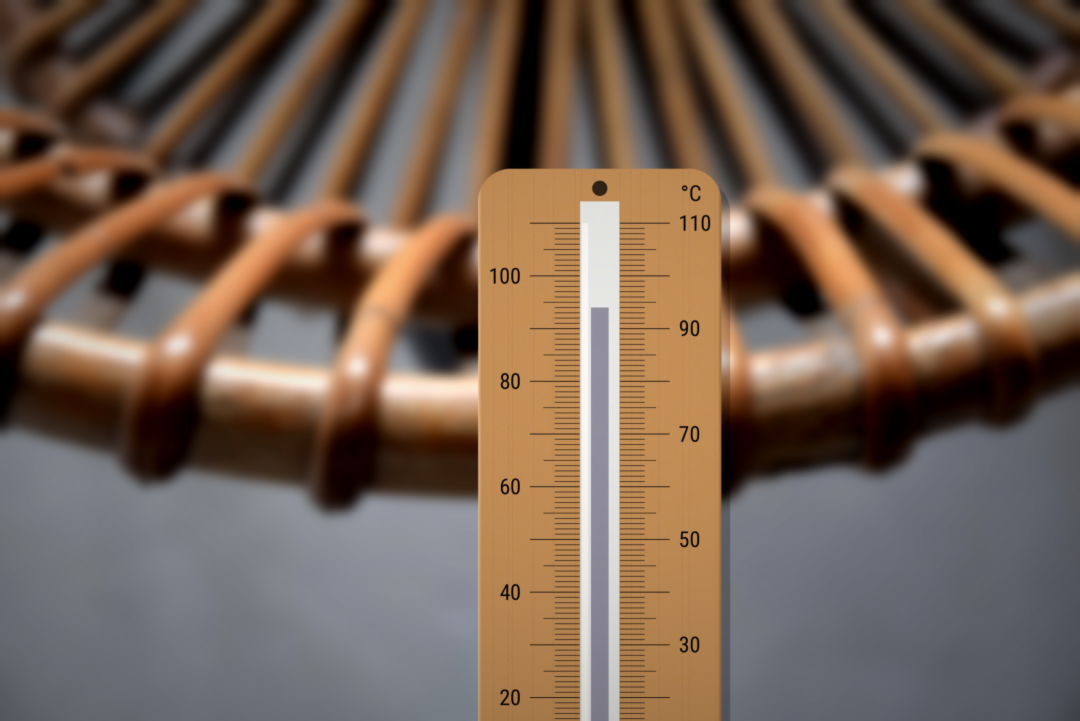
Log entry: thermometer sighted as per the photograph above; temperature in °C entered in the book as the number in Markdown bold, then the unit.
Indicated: **94** °C
